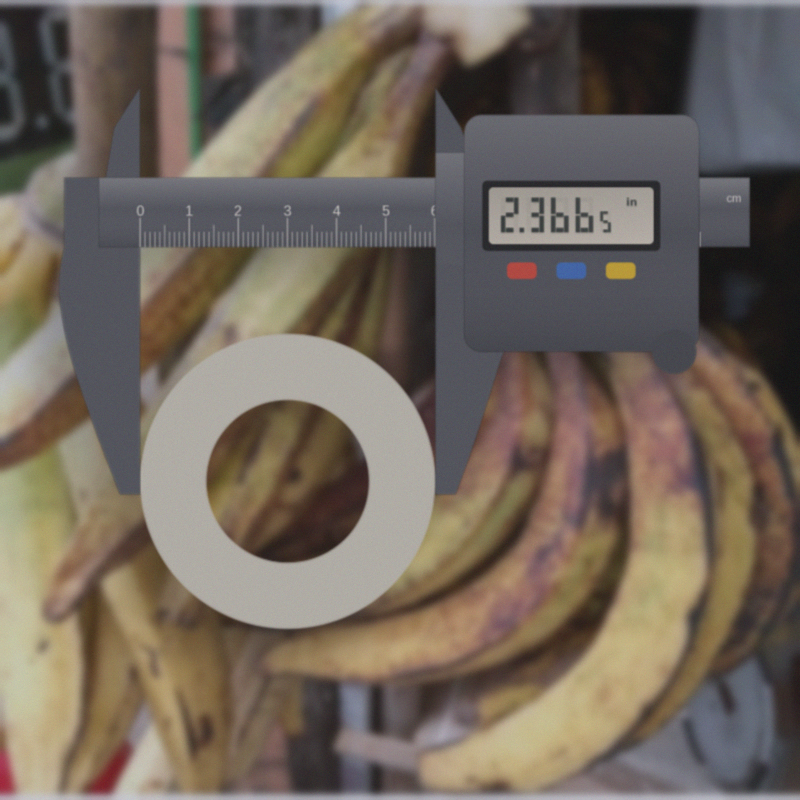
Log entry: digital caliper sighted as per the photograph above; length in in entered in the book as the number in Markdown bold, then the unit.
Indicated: **2.3665** in
